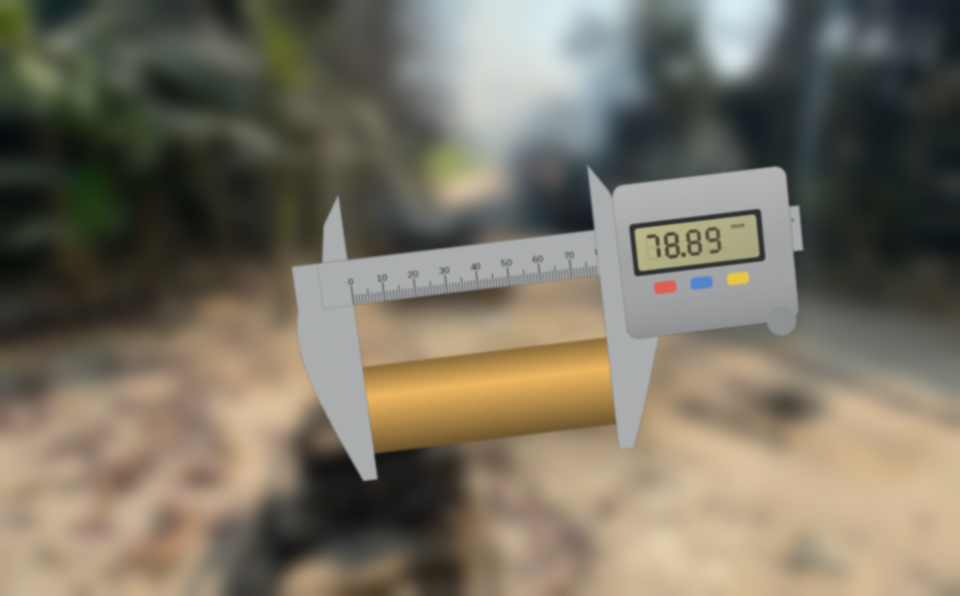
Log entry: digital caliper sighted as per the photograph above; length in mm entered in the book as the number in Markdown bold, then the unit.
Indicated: **78.89** mm
